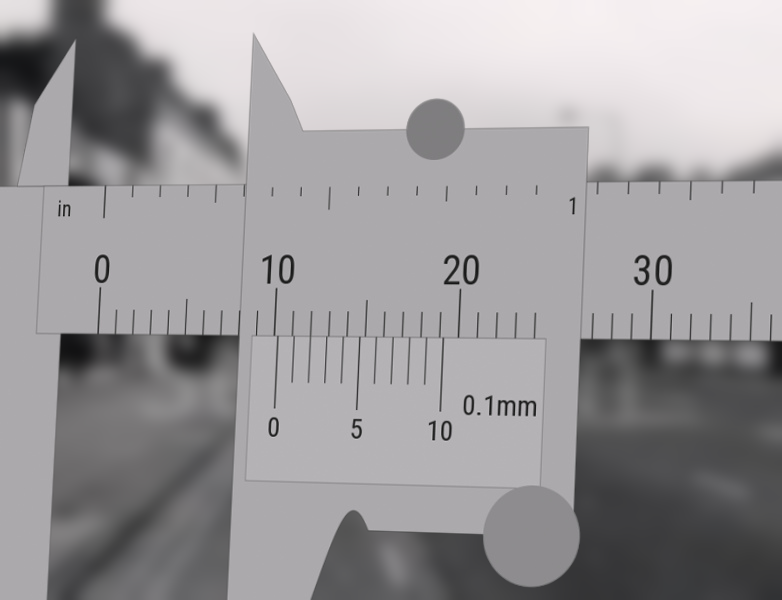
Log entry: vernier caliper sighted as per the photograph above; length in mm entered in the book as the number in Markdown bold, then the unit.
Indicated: **10.2** mm
